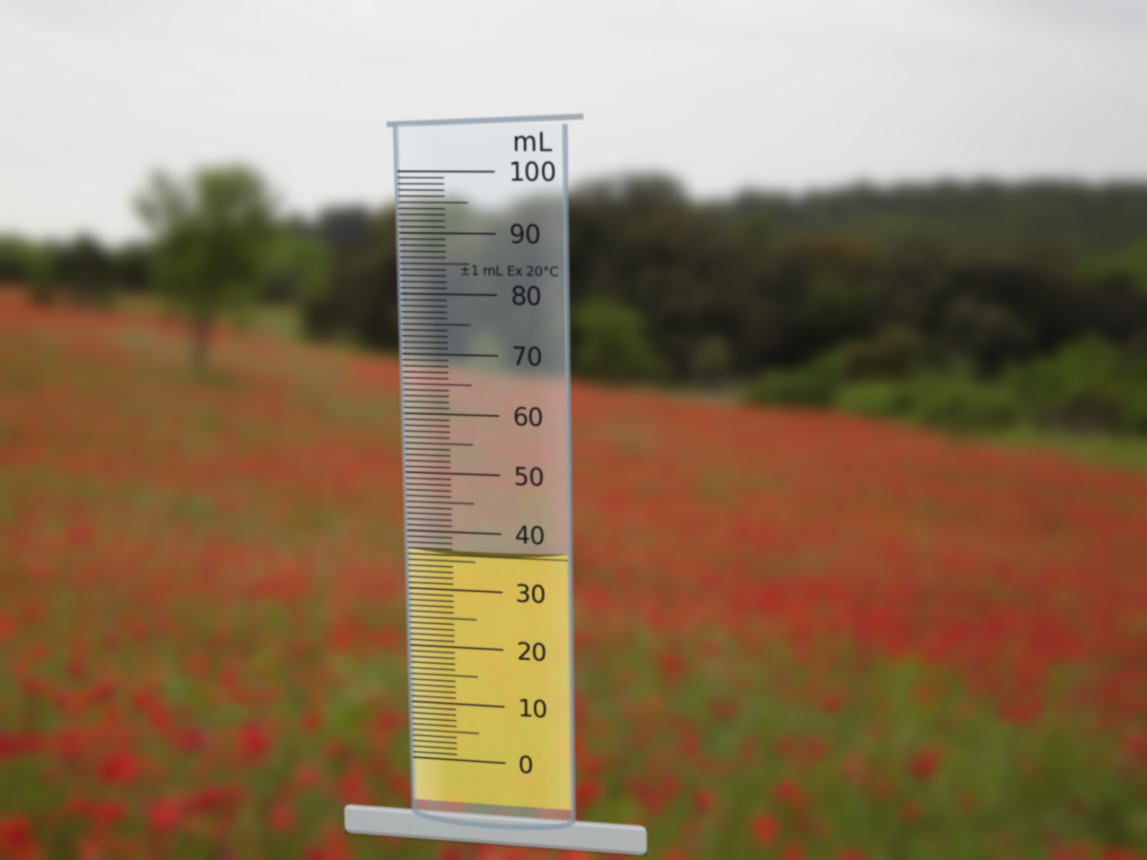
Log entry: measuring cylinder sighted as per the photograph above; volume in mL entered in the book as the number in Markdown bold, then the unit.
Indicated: **36** mL
